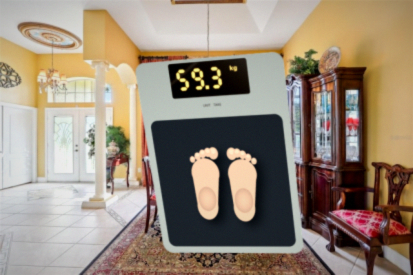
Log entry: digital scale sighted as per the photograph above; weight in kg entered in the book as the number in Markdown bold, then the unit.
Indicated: **59.3** kg
